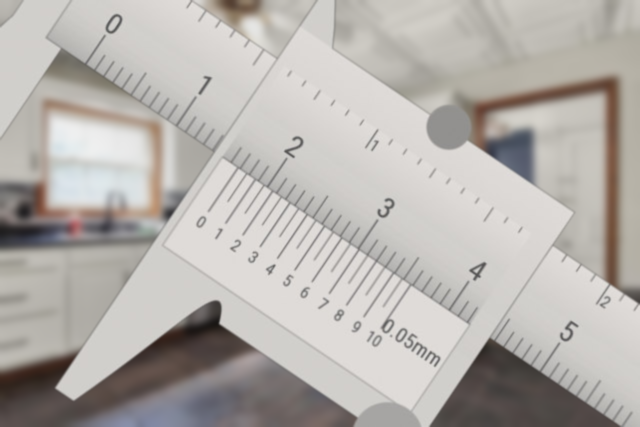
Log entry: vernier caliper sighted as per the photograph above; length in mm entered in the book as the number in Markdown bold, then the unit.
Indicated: **16.8** mm
